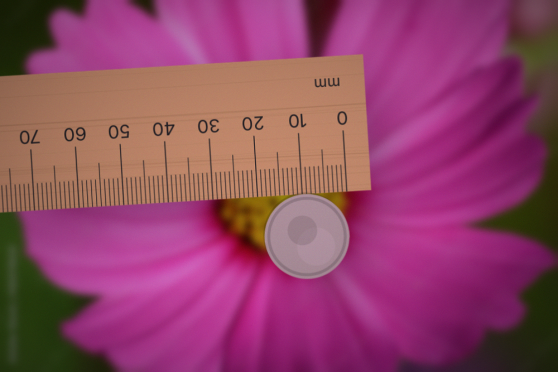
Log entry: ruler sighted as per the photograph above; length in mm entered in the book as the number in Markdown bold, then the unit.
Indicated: **19** mm
